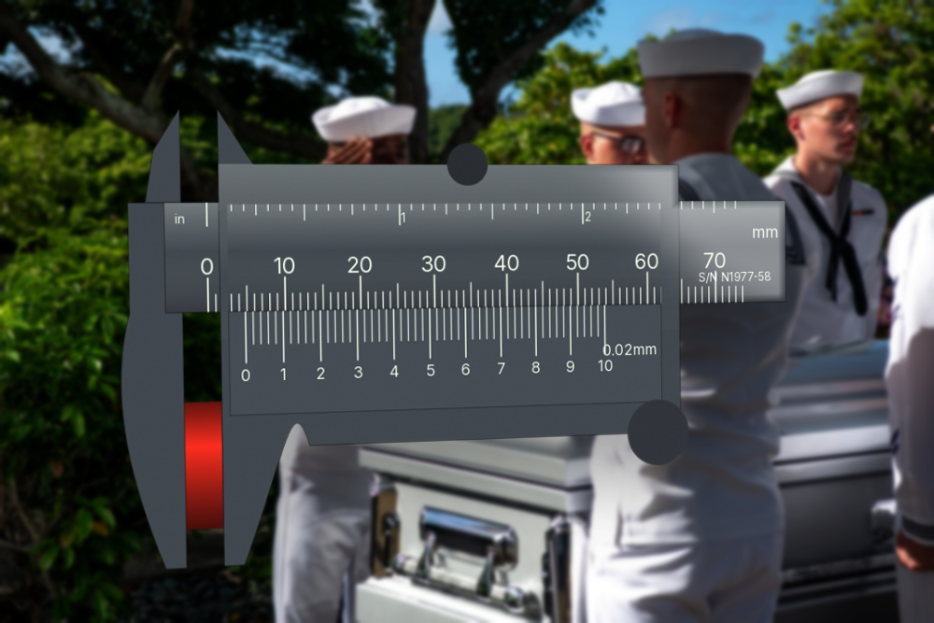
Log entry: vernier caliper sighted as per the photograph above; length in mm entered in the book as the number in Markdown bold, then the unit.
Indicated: **4.8** mm
